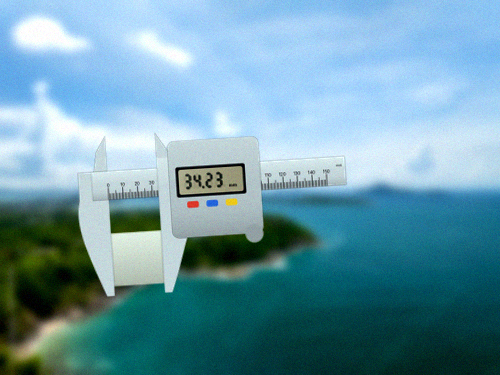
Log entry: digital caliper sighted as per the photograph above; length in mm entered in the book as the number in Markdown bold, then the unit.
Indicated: **34.23** mm
